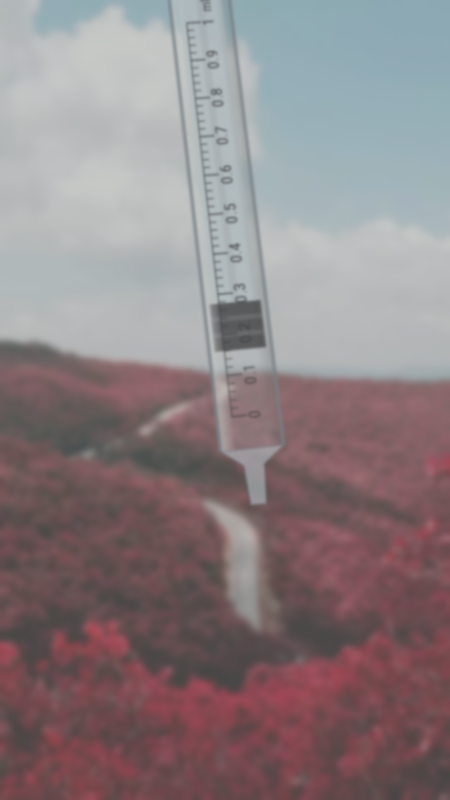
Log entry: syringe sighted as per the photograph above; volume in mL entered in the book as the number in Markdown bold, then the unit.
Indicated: **0.16** mL
